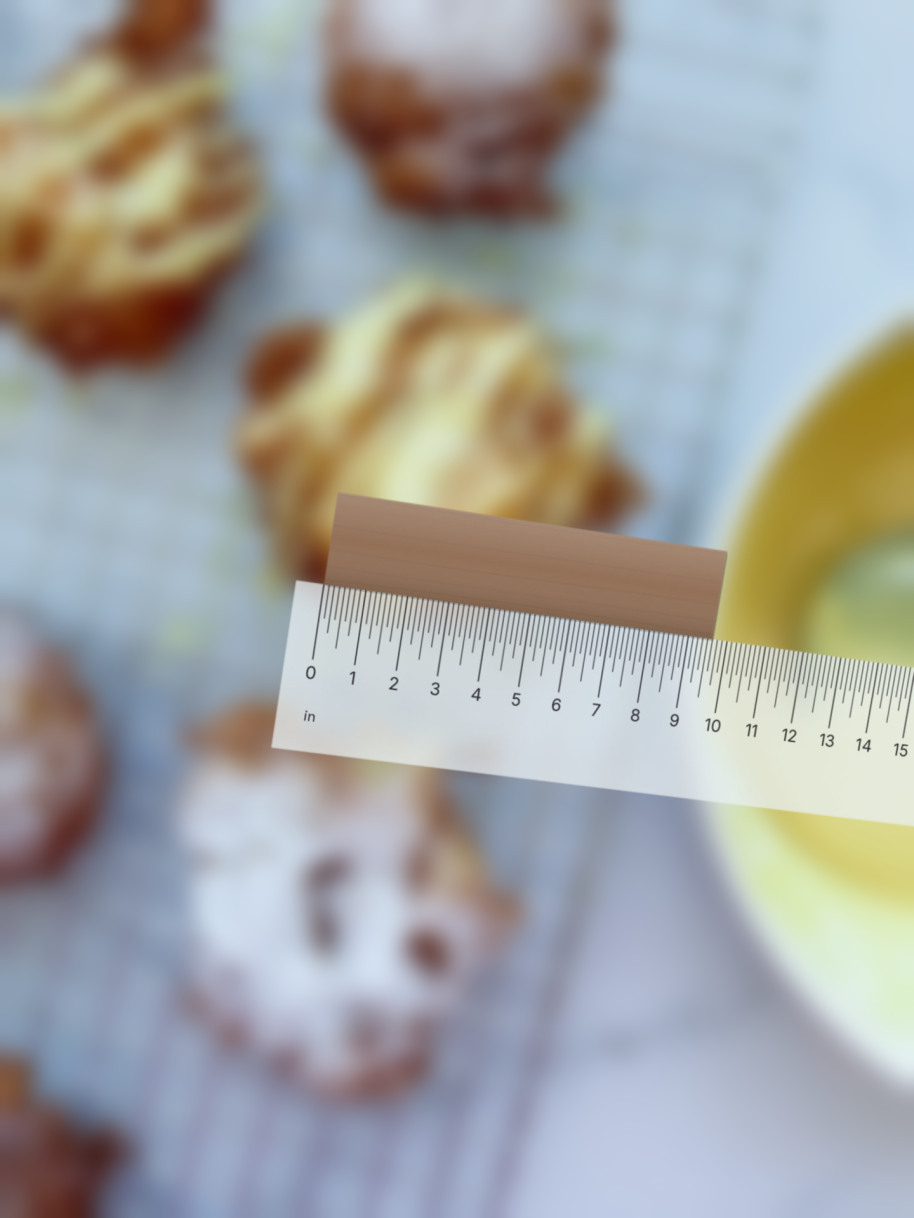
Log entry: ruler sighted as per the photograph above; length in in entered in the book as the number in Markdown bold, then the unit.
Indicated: **9.625** in
